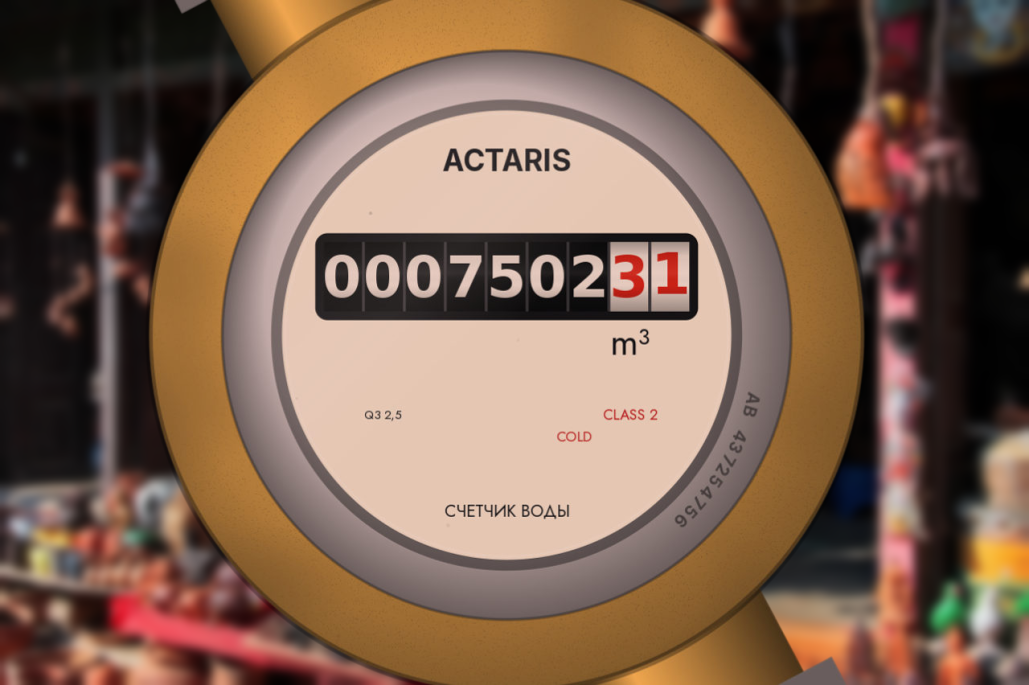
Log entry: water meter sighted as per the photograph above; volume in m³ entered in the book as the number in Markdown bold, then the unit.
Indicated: **7502.31** m³
